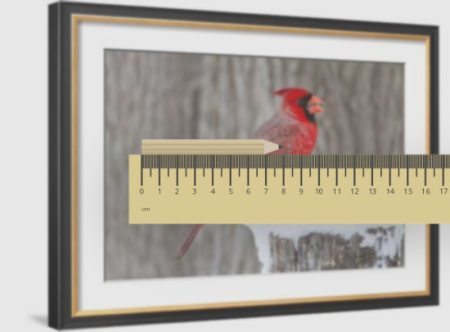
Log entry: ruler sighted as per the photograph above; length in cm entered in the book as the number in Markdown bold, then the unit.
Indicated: **8** cm
